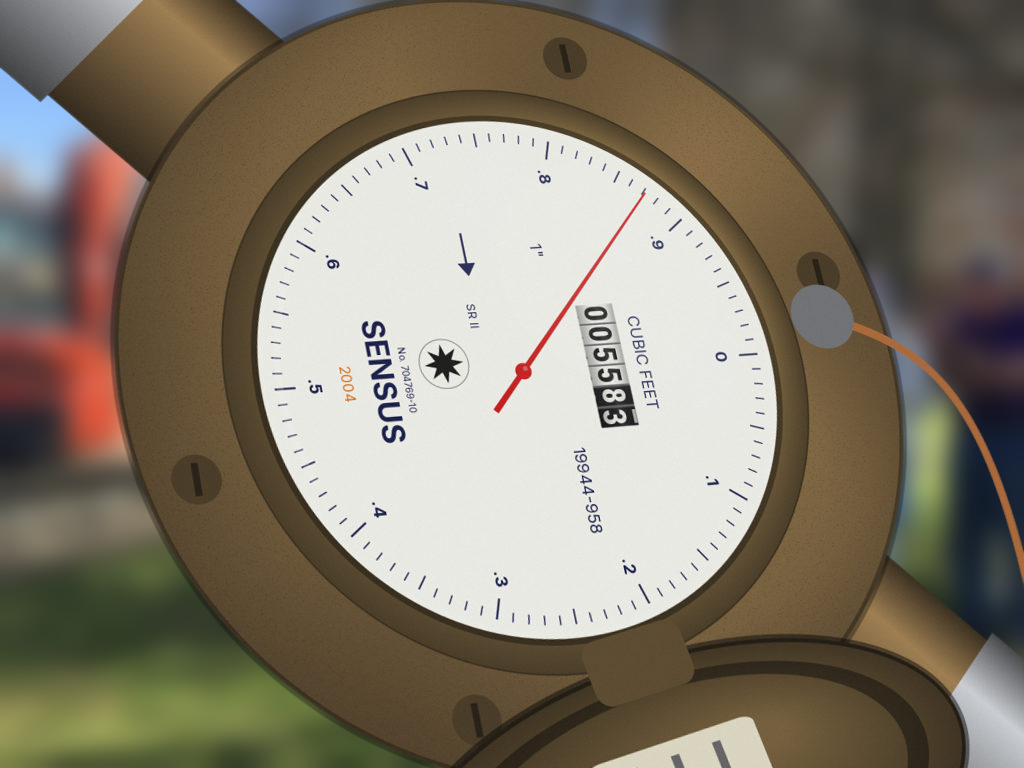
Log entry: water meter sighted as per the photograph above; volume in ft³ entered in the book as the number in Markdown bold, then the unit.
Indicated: **5582.87** ft³
